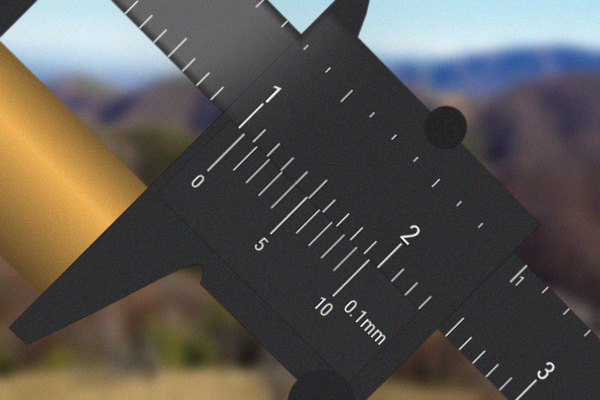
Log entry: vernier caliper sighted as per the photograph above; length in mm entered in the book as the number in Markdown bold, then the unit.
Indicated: **10.4** mm
